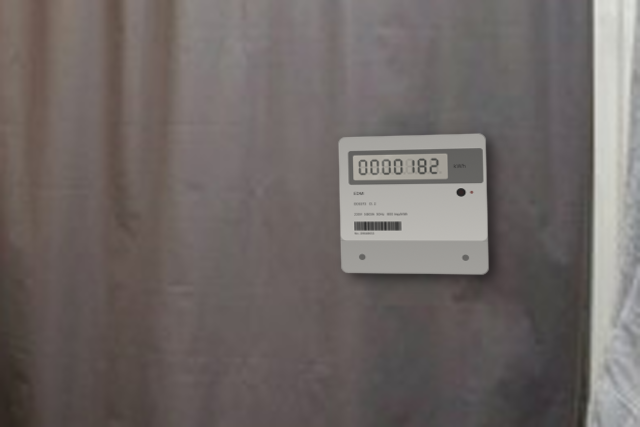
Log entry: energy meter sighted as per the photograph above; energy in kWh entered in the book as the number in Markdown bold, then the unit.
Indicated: **182** kWh
